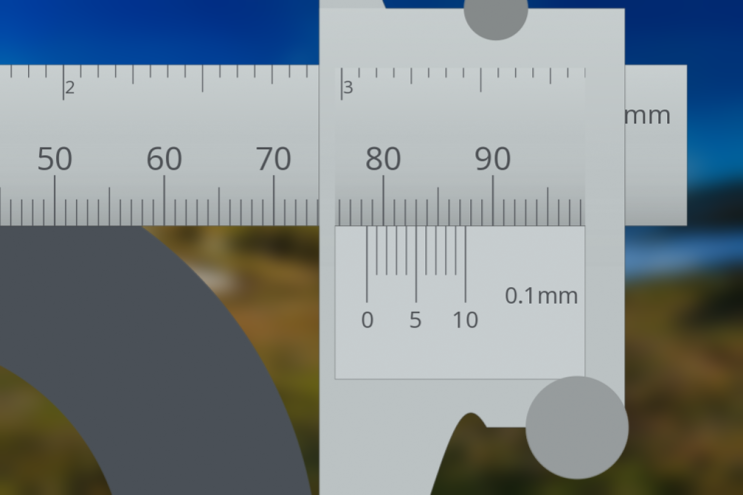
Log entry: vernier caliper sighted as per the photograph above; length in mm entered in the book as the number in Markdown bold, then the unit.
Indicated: **78.5** mm
